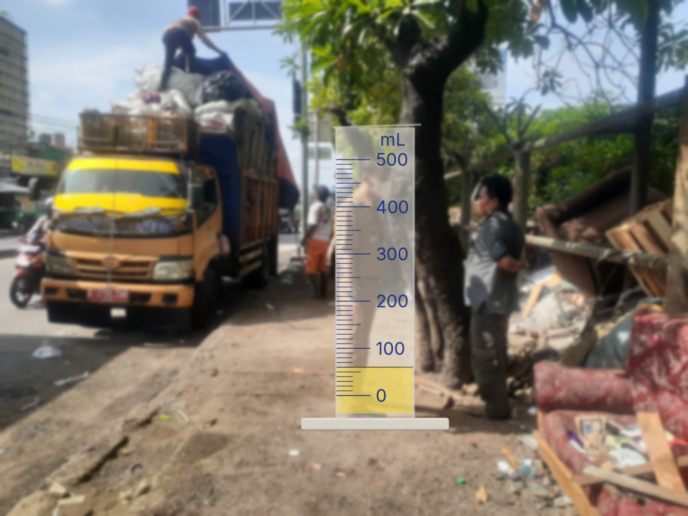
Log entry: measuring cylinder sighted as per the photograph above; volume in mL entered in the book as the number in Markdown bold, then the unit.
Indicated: **60** mL
